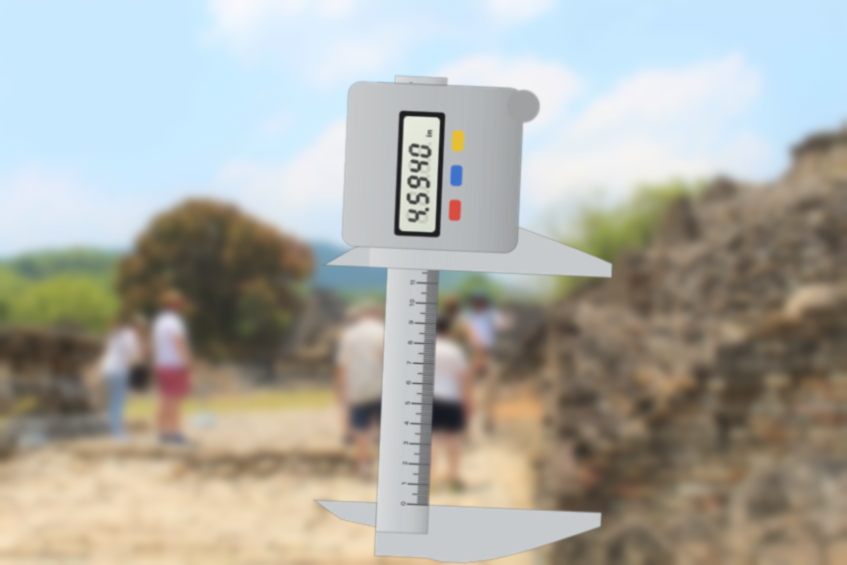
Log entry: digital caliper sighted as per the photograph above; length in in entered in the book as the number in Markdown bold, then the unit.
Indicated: **4.5940** in
